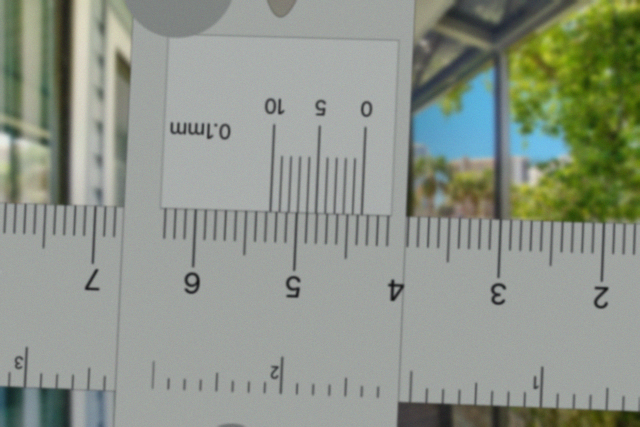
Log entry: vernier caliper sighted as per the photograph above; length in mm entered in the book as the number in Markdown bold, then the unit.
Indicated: **43.6** mm
